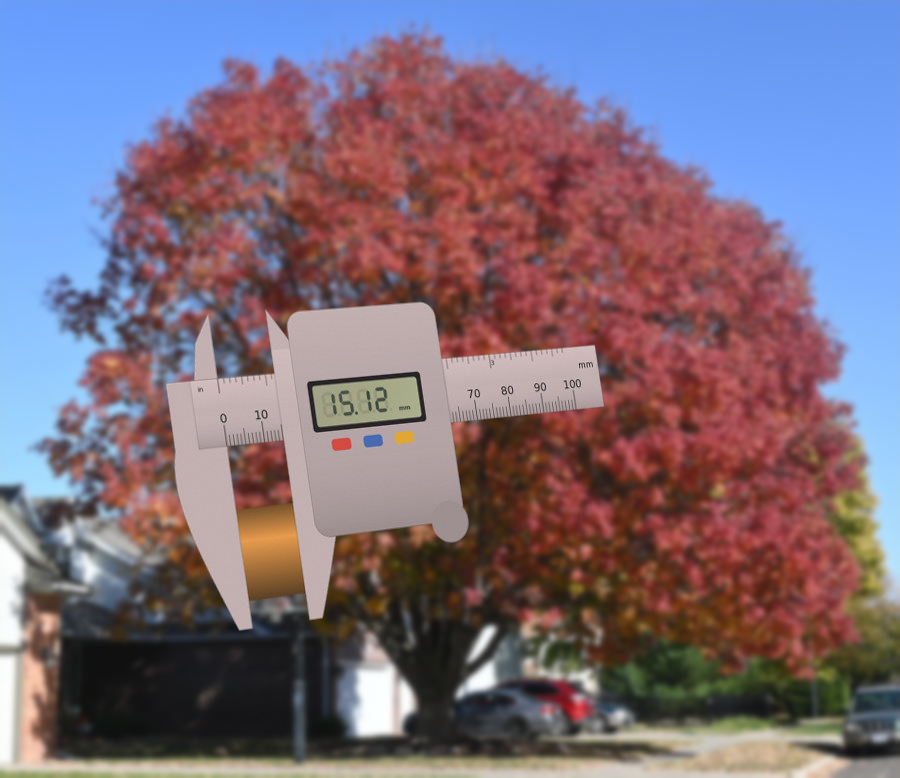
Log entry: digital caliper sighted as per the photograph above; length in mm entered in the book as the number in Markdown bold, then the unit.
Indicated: **15.12** mm
